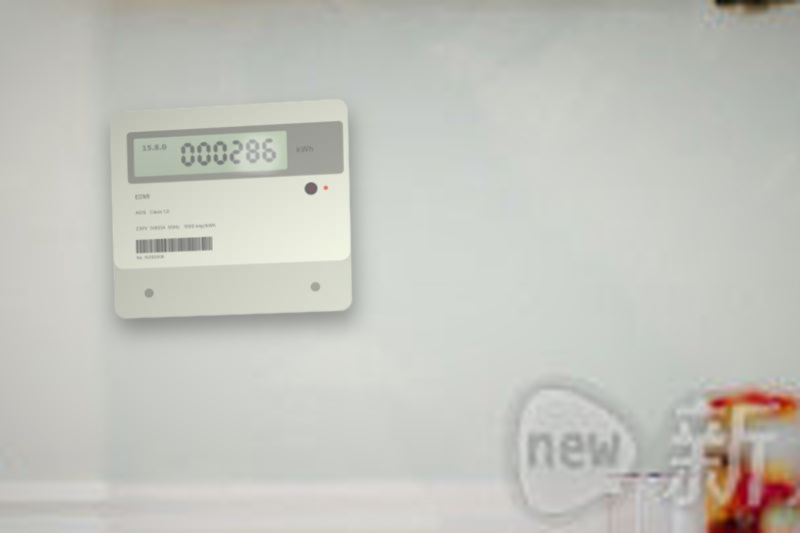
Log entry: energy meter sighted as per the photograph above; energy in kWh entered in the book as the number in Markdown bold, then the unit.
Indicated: **286** kWh
